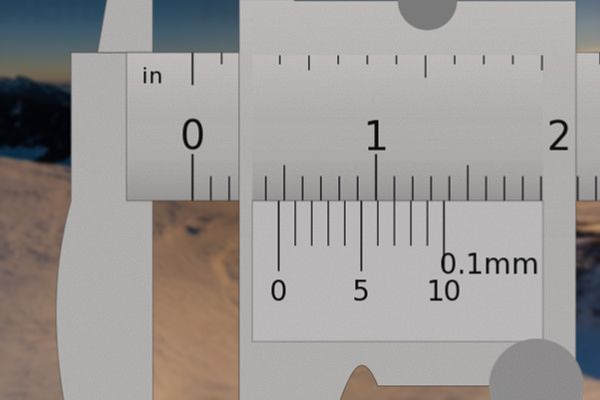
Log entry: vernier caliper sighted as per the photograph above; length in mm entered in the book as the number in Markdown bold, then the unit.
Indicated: **4.7** mm
